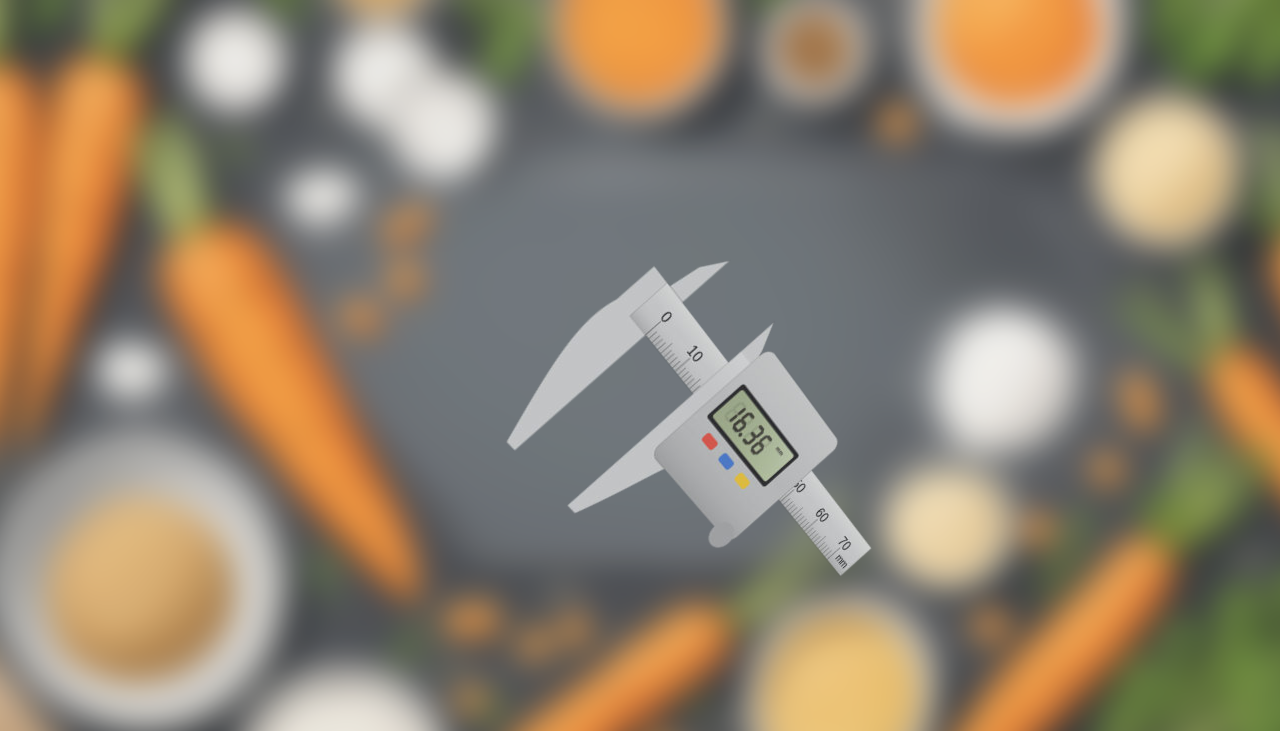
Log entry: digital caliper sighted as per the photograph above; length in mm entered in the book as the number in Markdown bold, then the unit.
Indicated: **16.36** mm
